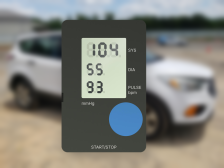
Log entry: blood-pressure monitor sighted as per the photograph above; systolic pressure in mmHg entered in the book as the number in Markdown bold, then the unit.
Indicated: **104** mmHg
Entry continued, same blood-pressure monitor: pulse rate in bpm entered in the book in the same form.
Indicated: **93** bpm
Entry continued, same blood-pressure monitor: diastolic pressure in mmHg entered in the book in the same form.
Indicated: **55** mmHg
